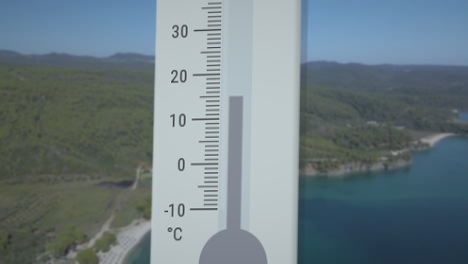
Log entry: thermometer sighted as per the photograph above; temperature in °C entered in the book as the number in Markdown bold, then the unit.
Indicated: **15** °C
